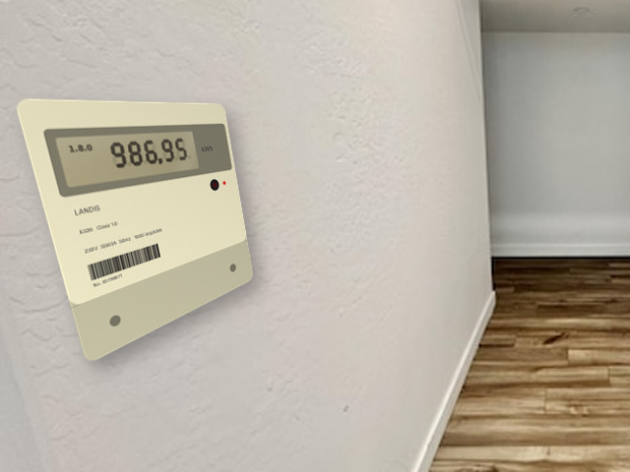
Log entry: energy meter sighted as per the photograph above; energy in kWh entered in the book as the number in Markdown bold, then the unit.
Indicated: **986.95** kWh
